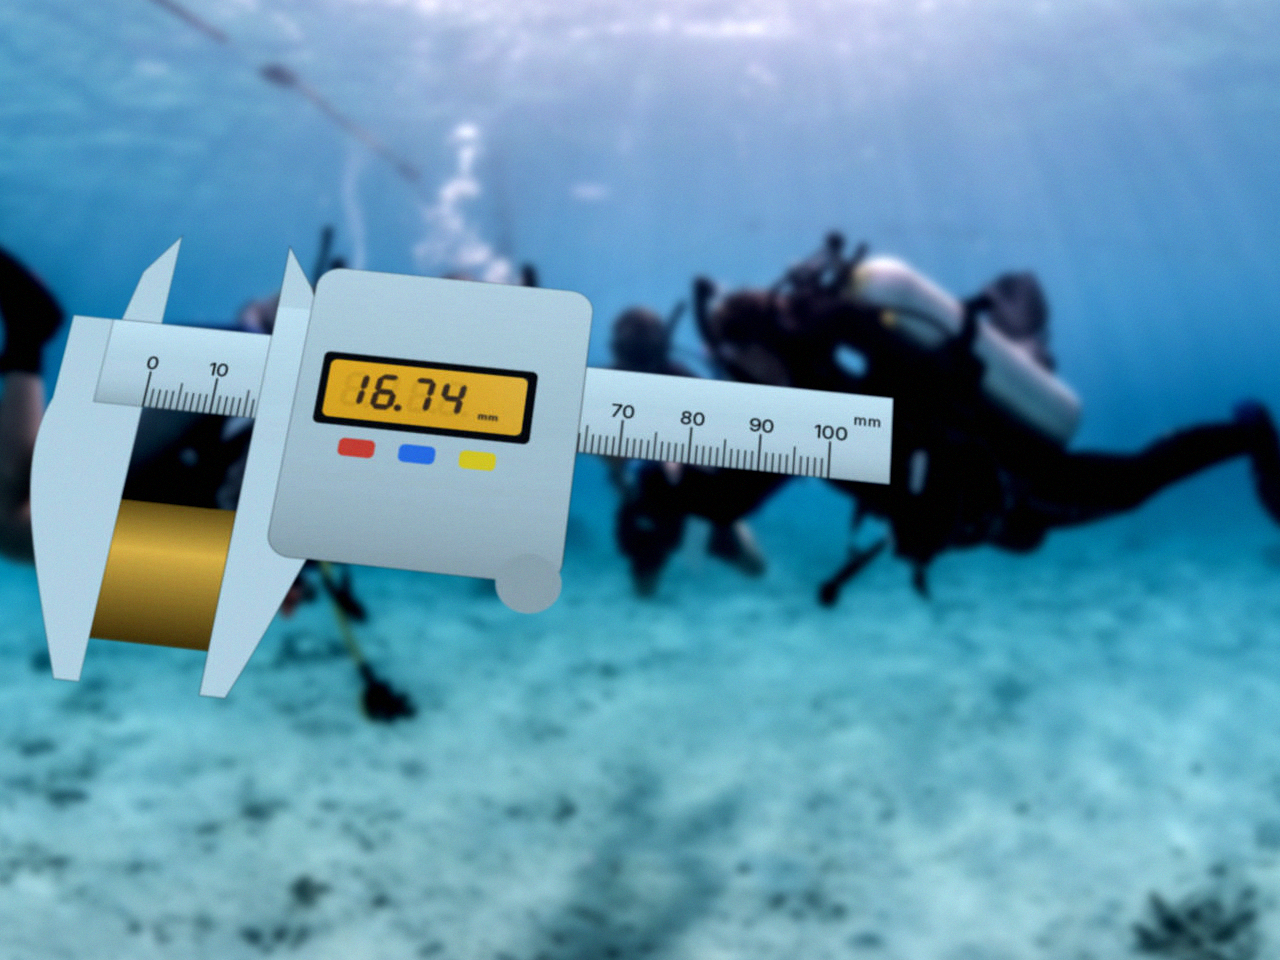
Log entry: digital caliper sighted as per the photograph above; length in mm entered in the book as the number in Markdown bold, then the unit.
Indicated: **16.74** mm
